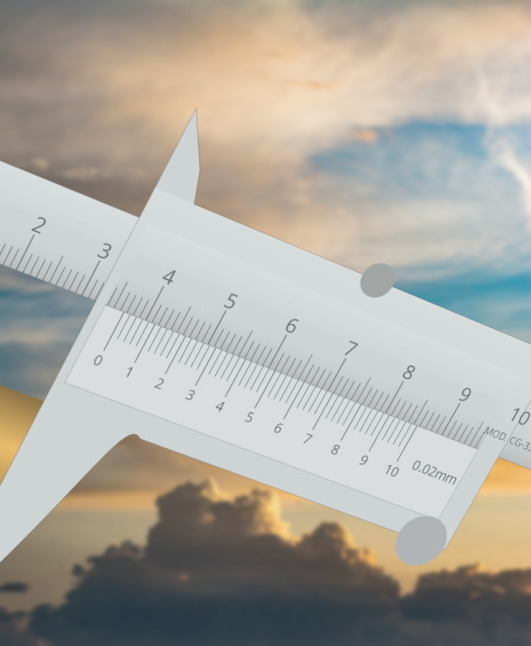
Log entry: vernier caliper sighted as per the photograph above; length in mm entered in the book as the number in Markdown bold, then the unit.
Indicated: **36.6** mm
